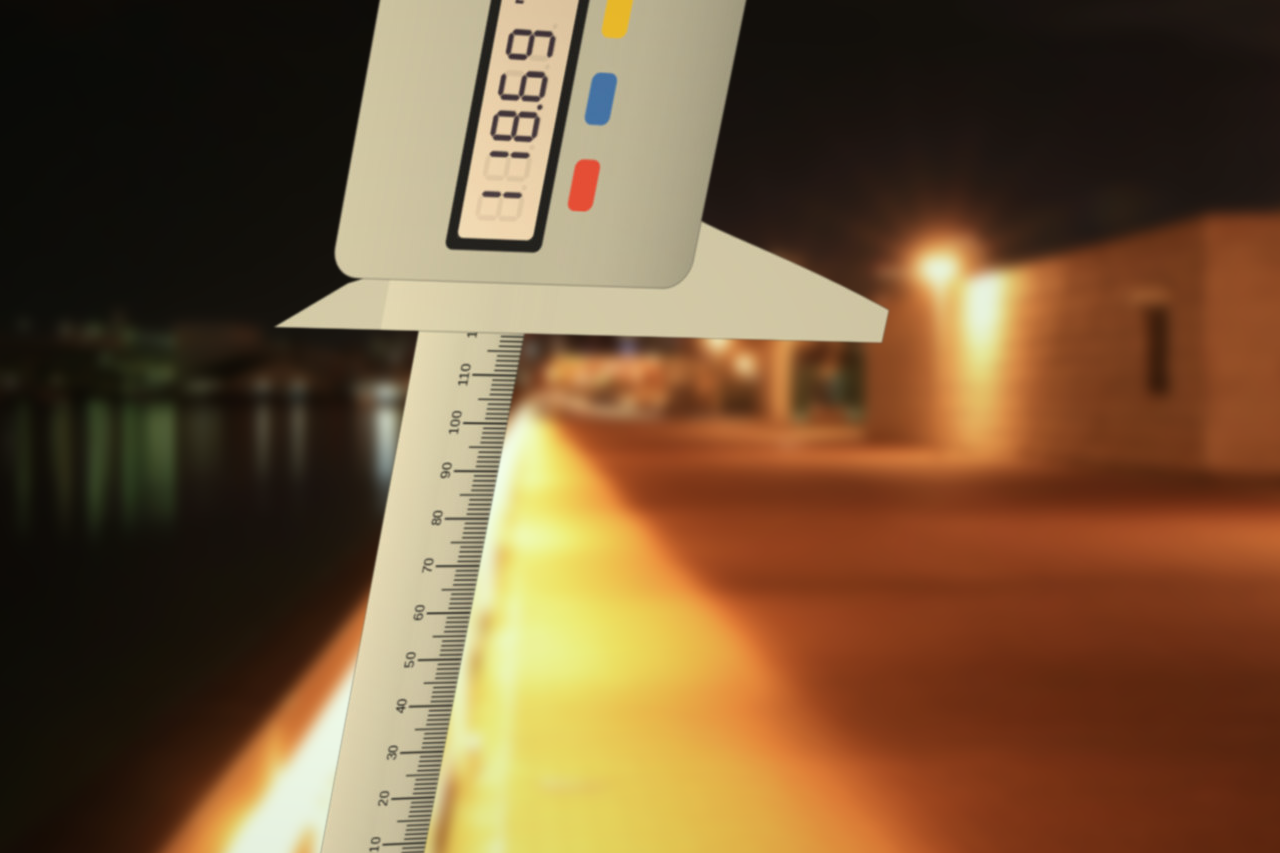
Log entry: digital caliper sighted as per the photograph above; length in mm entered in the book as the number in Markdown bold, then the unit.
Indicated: **118.69** mm
